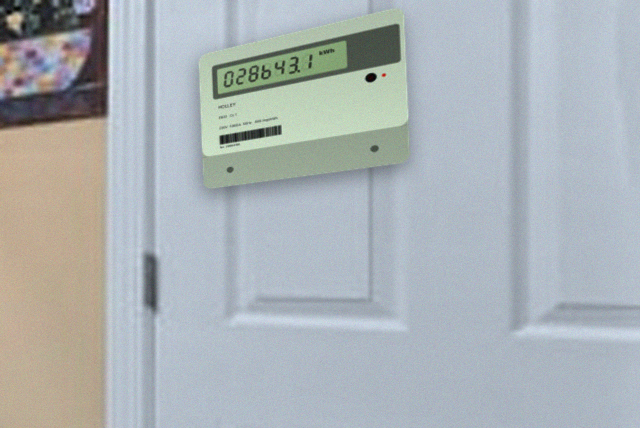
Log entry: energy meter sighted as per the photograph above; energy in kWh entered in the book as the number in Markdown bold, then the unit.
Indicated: **28643.1** kWh
